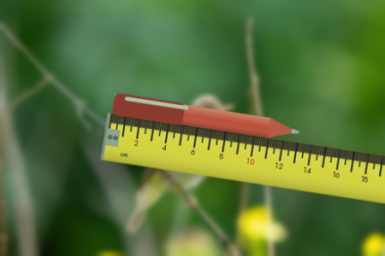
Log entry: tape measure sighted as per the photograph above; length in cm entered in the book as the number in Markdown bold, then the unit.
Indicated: **13** cm
